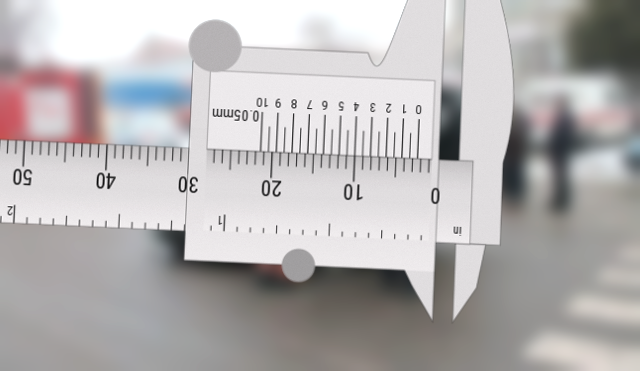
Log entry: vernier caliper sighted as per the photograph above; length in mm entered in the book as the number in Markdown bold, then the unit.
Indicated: **2.4** mm
